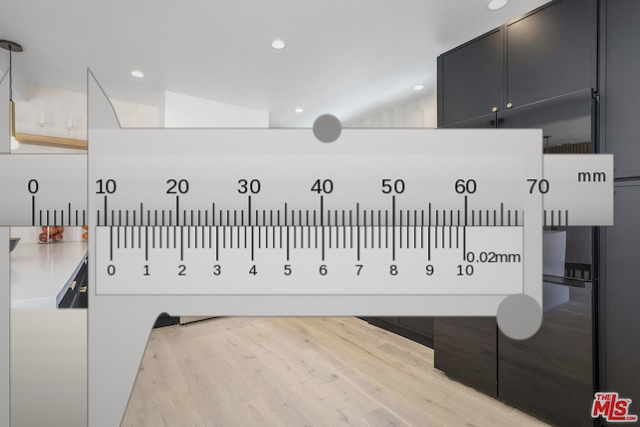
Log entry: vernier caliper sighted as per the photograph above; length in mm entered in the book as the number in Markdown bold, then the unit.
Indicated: **10.8** mm
